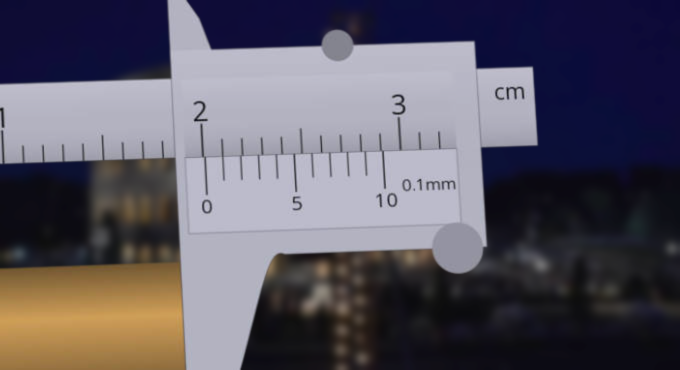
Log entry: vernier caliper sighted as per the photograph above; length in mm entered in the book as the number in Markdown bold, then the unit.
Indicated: **20.1** mm
